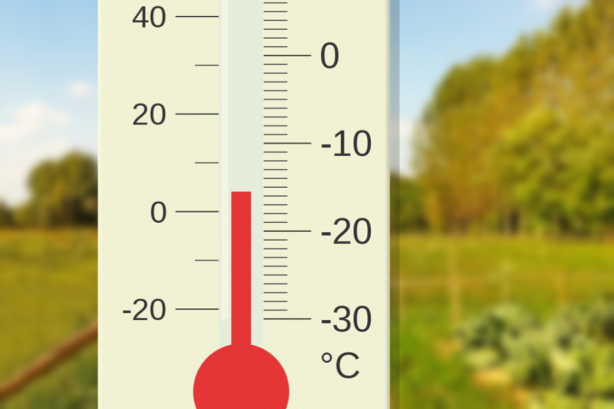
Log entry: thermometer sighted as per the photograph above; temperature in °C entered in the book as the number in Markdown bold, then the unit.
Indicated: **-15.5** °C
